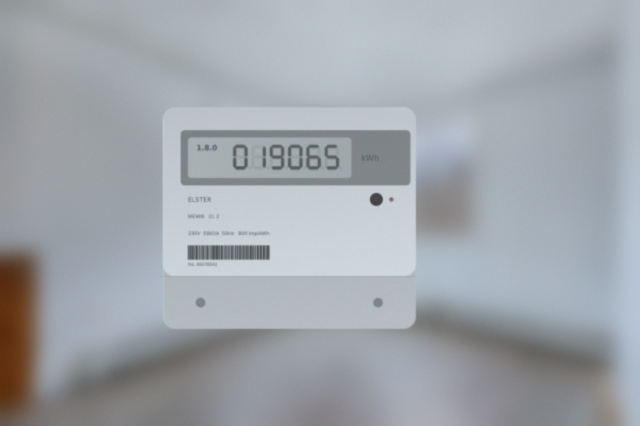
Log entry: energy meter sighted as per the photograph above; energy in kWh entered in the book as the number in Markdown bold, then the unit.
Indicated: **19065** kWh
